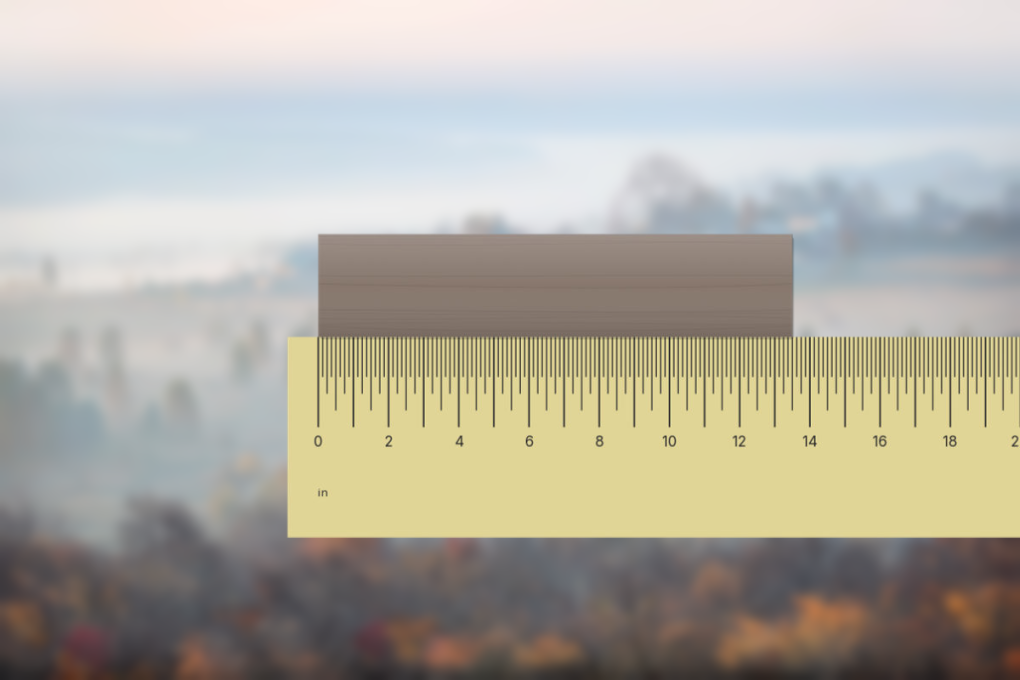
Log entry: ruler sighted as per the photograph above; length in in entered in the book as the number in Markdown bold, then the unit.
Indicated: **13.5** in
